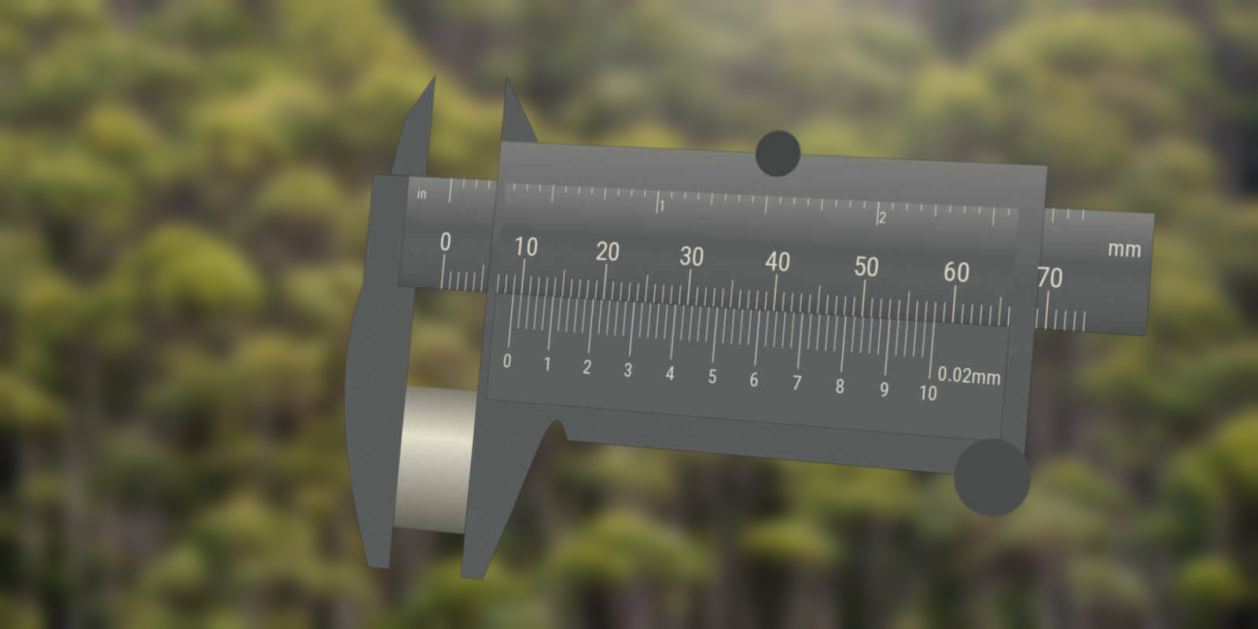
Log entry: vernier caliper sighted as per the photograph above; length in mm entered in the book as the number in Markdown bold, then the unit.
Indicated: **9.0** mm
